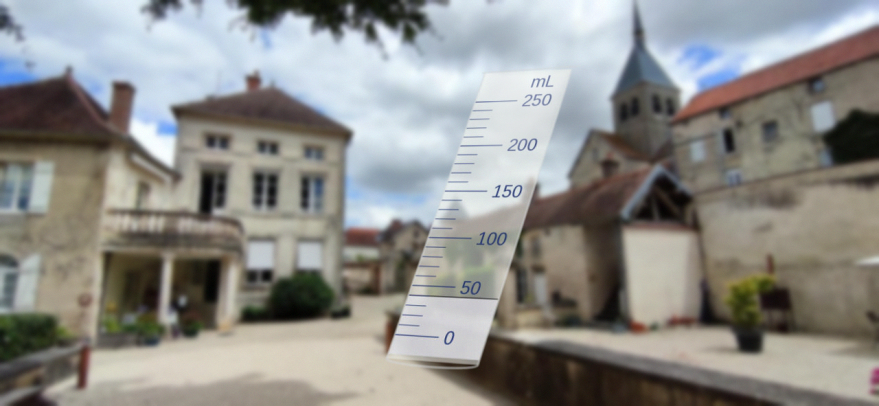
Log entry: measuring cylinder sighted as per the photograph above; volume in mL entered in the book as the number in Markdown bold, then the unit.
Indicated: **40** mL
